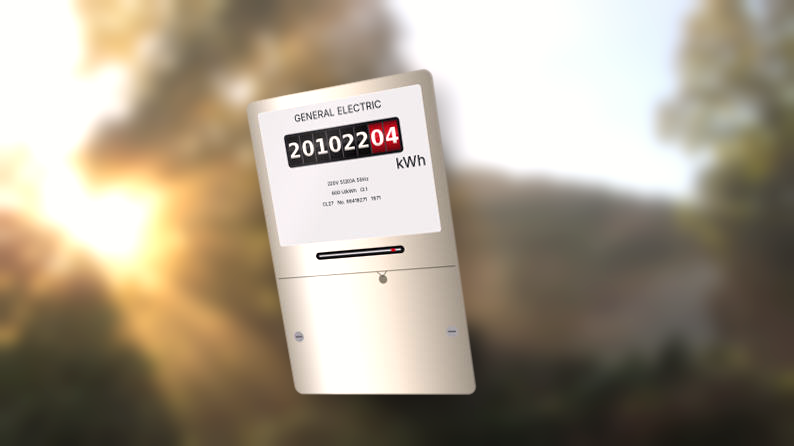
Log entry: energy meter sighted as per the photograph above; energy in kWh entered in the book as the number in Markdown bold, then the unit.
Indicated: **201022.04** kWh
